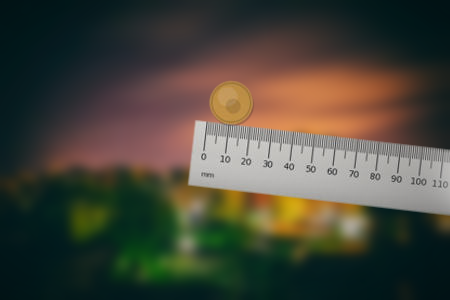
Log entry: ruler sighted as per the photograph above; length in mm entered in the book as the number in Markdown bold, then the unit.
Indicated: **20** mm
